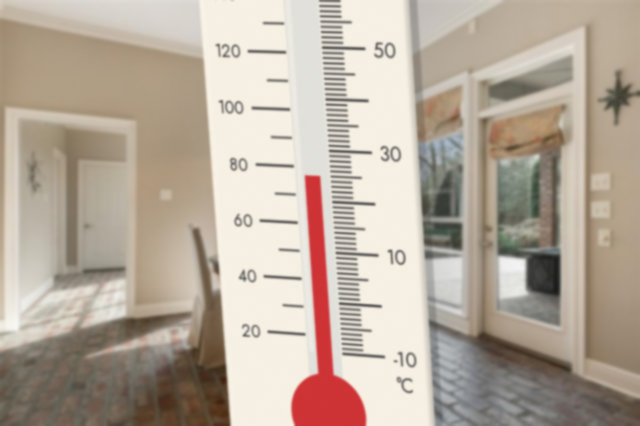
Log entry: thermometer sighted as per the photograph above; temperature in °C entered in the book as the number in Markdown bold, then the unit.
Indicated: **25** °C
